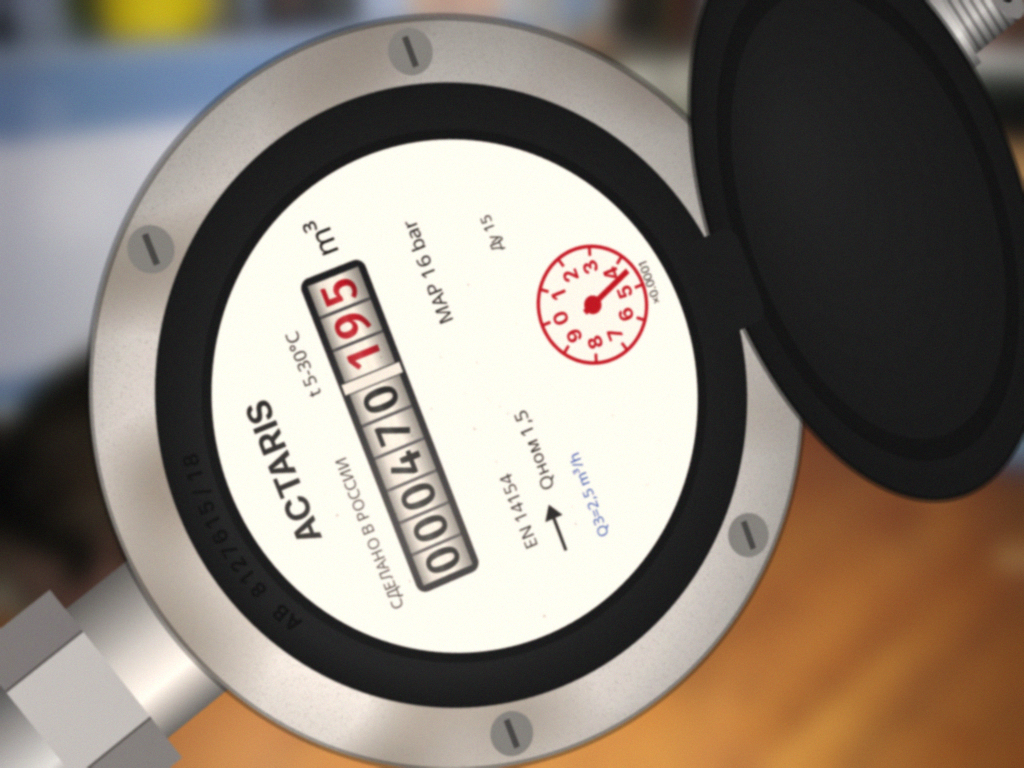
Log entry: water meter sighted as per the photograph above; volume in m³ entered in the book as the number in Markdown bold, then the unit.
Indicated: **470.1954** m³
